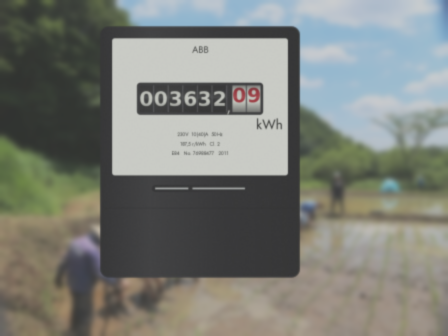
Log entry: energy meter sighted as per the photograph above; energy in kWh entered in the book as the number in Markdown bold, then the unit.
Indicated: **3632.09** kWh
